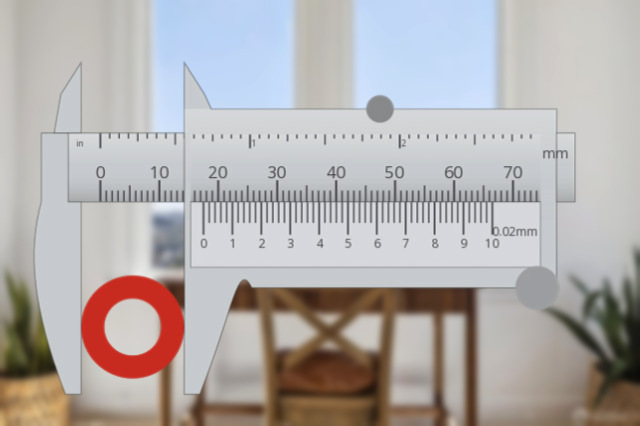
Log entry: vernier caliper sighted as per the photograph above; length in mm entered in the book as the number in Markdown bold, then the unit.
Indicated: **17.5** mm
